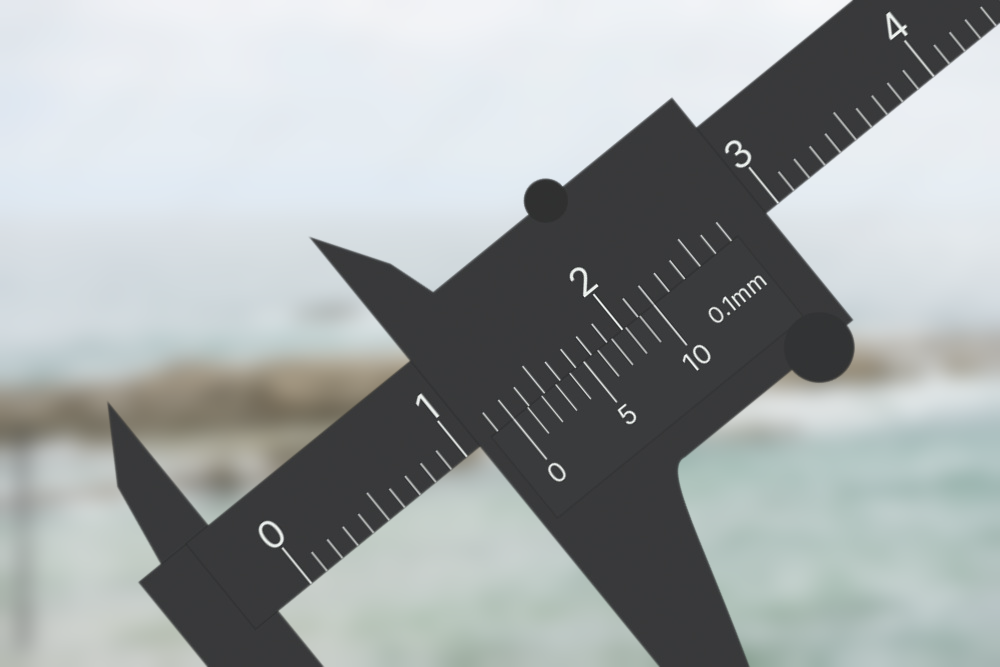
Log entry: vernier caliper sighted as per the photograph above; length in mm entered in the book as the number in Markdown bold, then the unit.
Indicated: **13.0** mm
